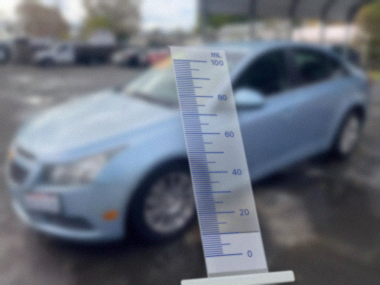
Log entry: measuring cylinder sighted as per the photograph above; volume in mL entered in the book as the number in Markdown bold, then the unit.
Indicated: **10** mL
